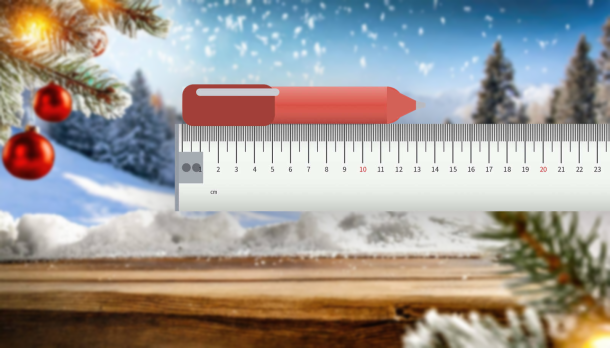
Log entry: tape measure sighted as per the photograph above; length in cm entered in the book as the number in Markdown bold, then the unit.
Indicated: **13.5** cm
